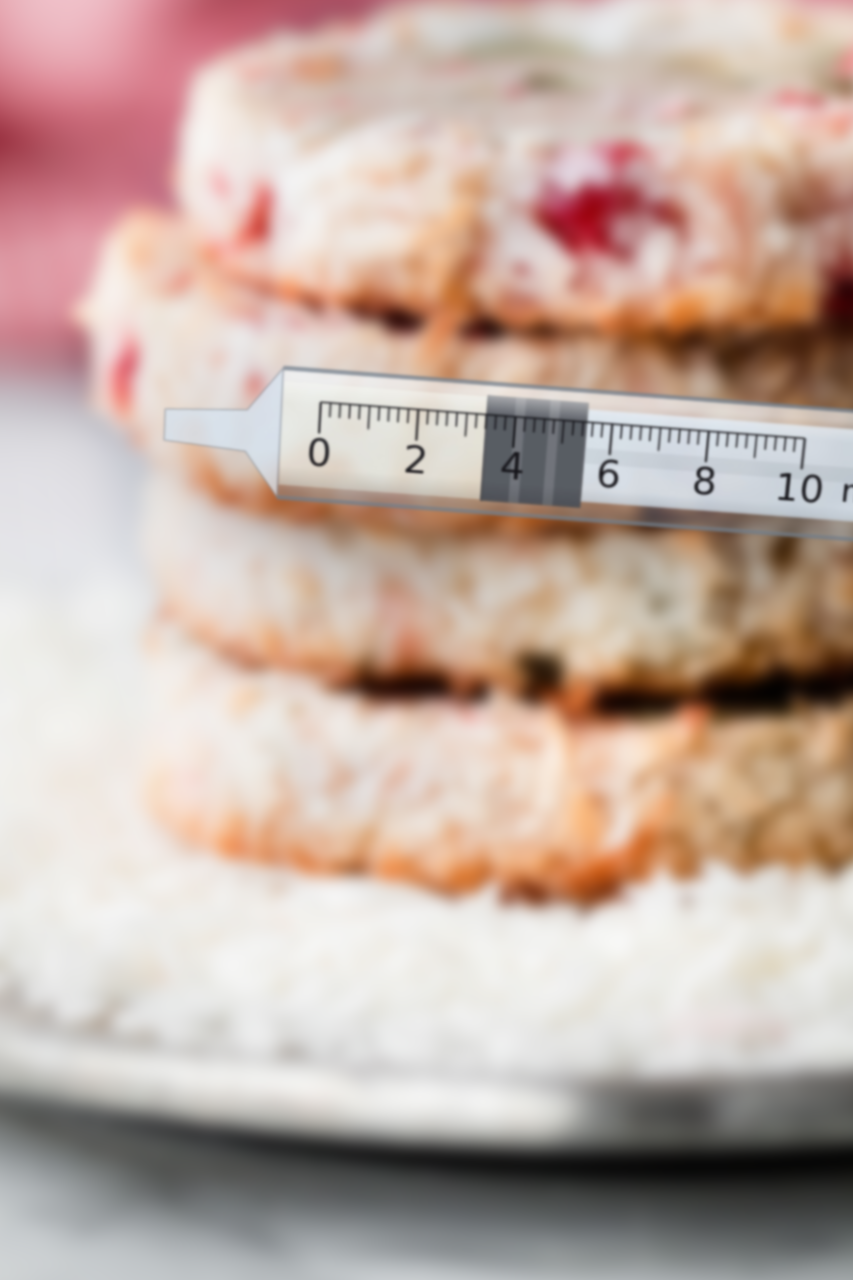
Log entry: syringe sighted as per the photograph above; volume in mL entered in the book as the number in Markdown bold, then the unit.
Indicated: **3.4** mL
